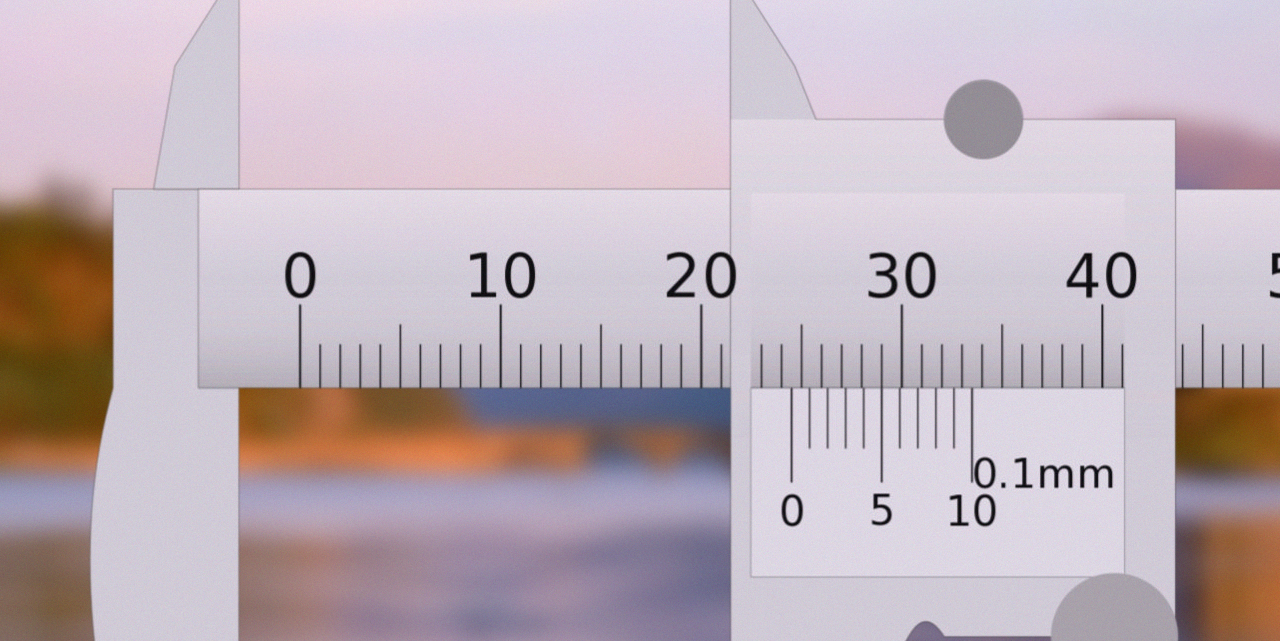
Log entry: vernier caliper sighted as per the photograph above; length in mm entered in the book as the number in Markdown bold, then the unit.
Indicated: **24.5** mm
